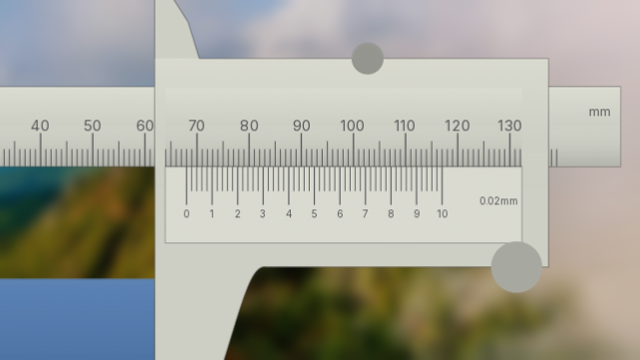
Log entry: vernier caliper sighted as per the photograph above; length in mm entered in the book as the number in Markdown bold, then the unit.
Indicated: **68.0** mm
